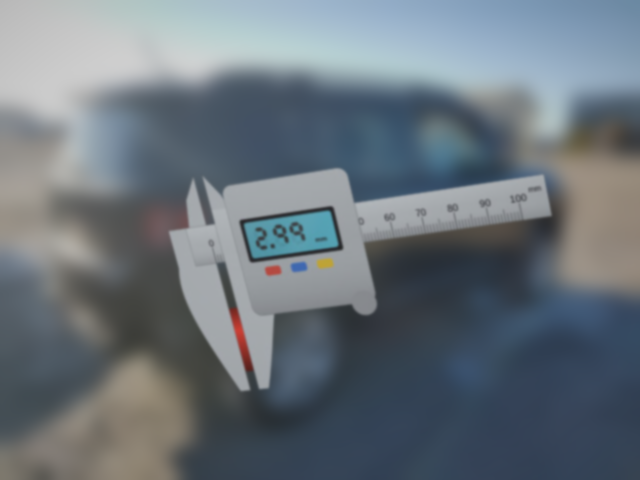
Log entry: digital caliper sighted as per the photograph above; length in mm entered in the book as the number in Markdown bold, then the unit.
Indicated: **2.99** mm
